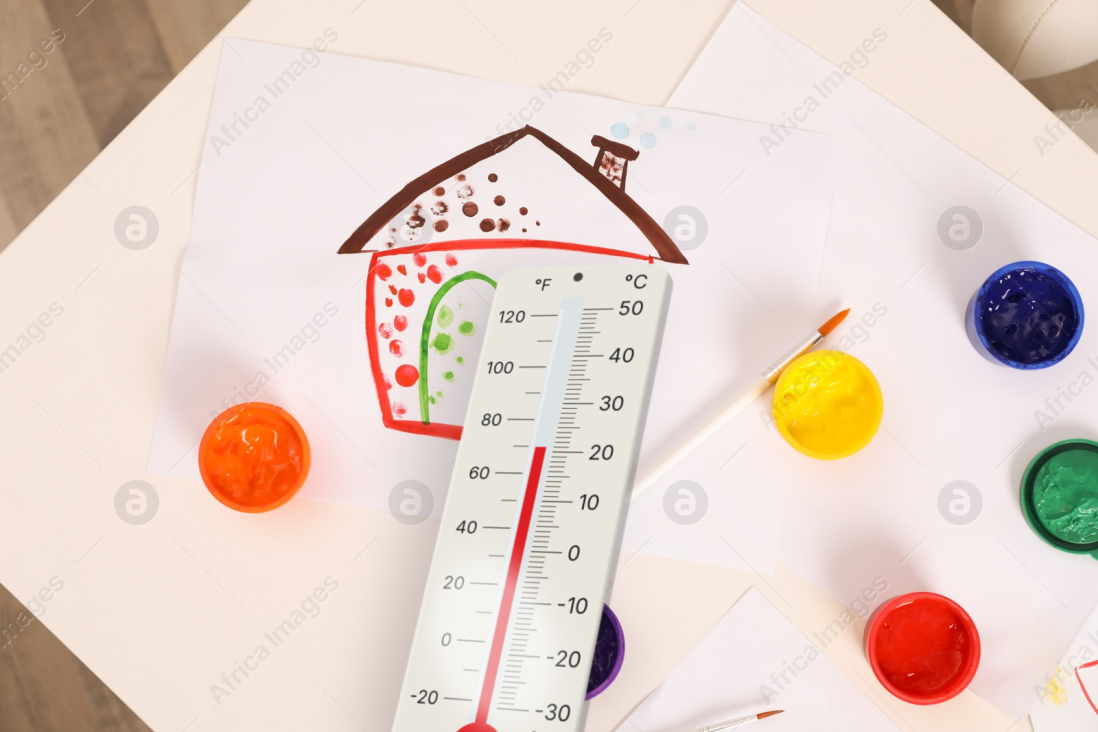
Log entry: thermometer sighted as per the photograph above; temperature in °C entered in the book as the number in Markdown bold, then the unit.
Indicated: **21** °C
